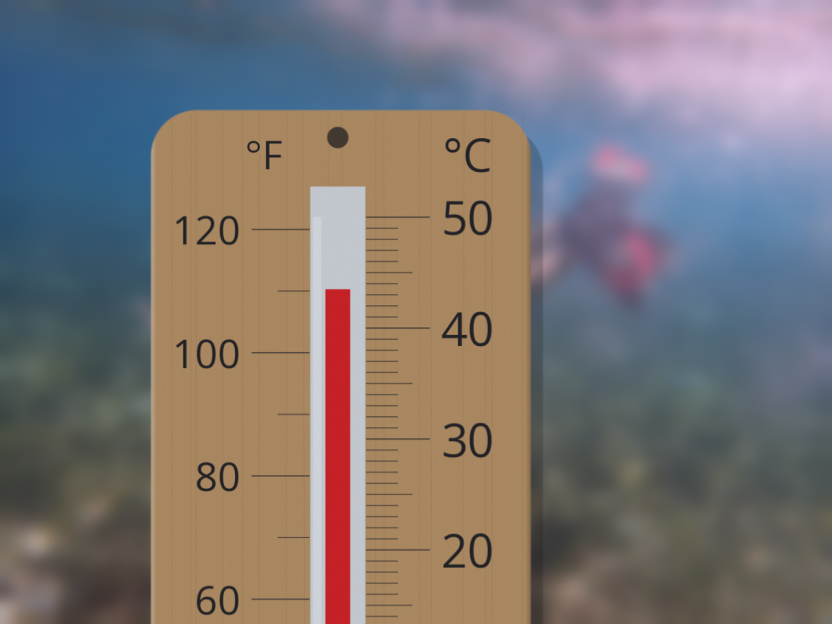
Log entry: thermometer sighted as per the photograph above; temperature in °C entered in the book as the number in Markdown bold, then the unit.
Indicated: **43.5** °C
